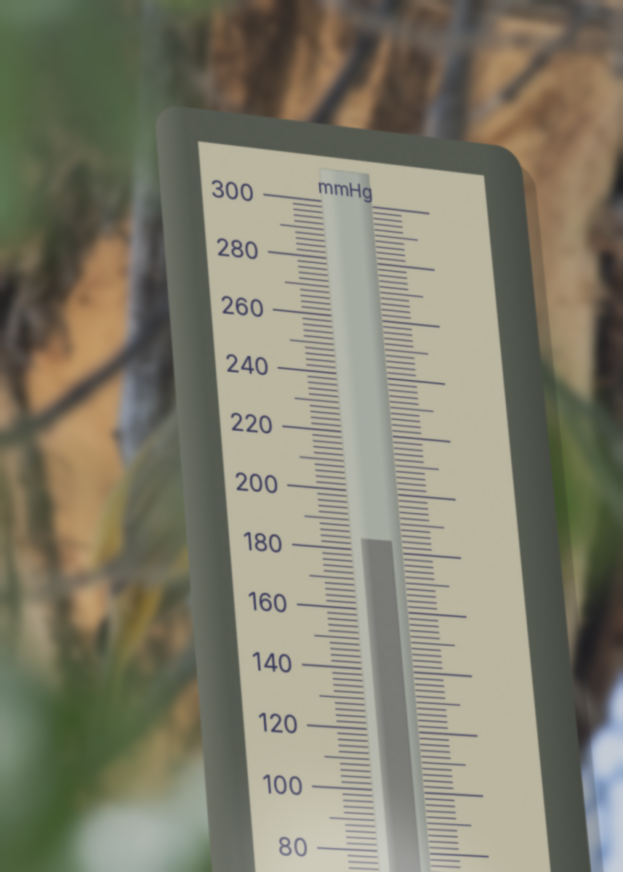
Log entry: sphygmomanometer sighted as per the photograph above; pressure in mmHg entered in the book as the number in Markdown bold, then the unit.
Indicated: **184** mmHg
